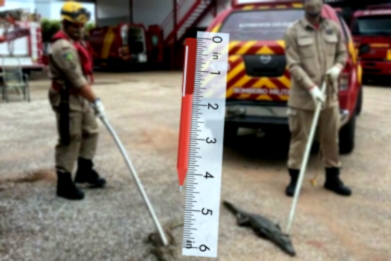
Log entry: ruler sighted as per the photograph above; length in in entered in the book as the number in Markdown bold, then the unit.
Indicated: **4.5** in
